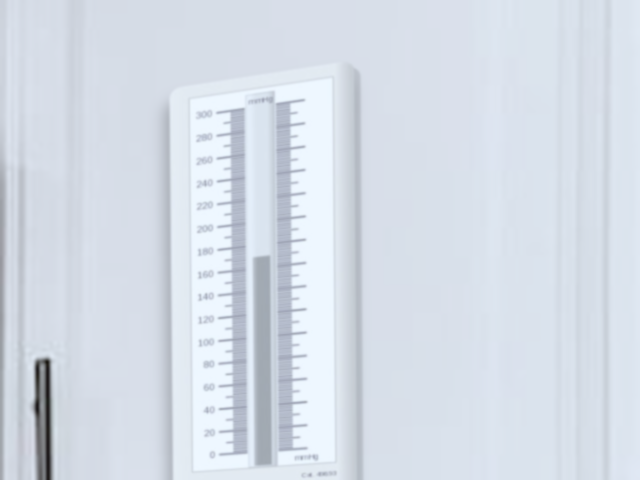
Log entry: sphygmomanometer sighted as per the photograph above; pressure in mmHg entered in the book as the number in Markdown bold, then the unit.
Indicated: **170** mmHg
